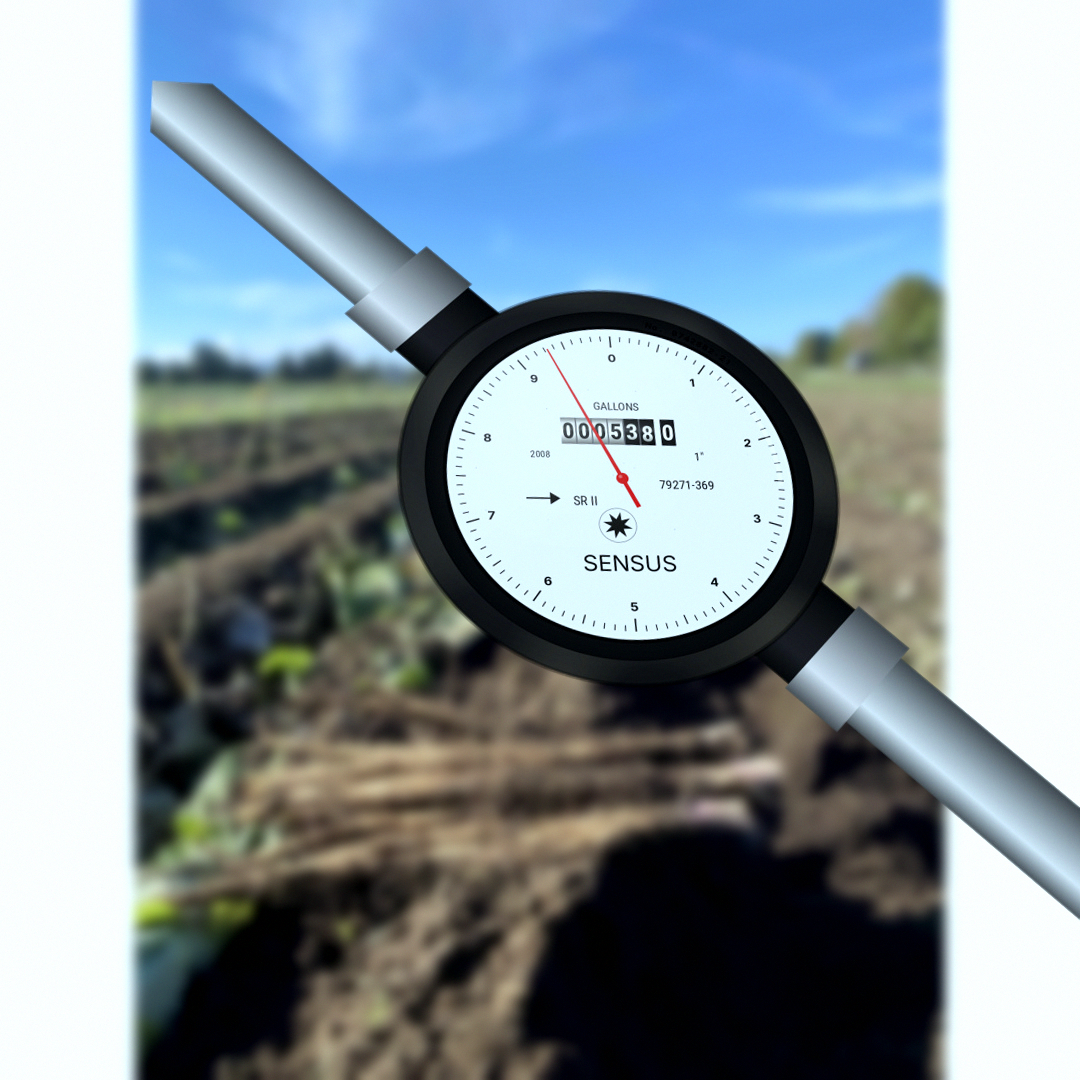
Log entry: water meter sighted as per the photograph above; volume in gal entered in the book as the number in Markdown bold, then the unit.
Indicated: **5379.3** gal
